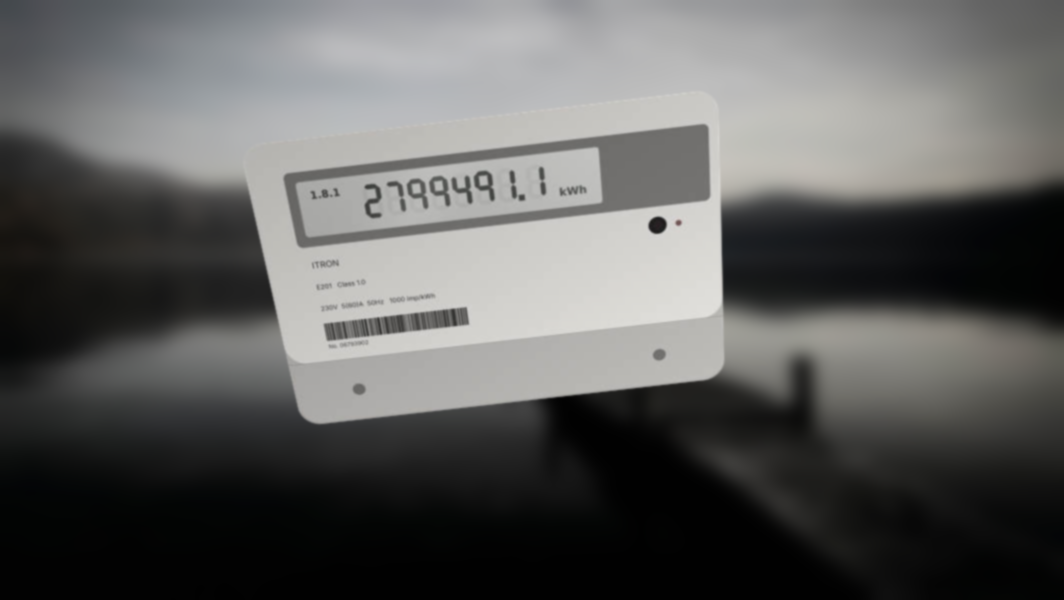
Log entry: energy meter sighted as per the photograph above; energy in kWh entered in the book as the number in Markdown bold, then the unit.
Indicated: **2799491.1** kWh
